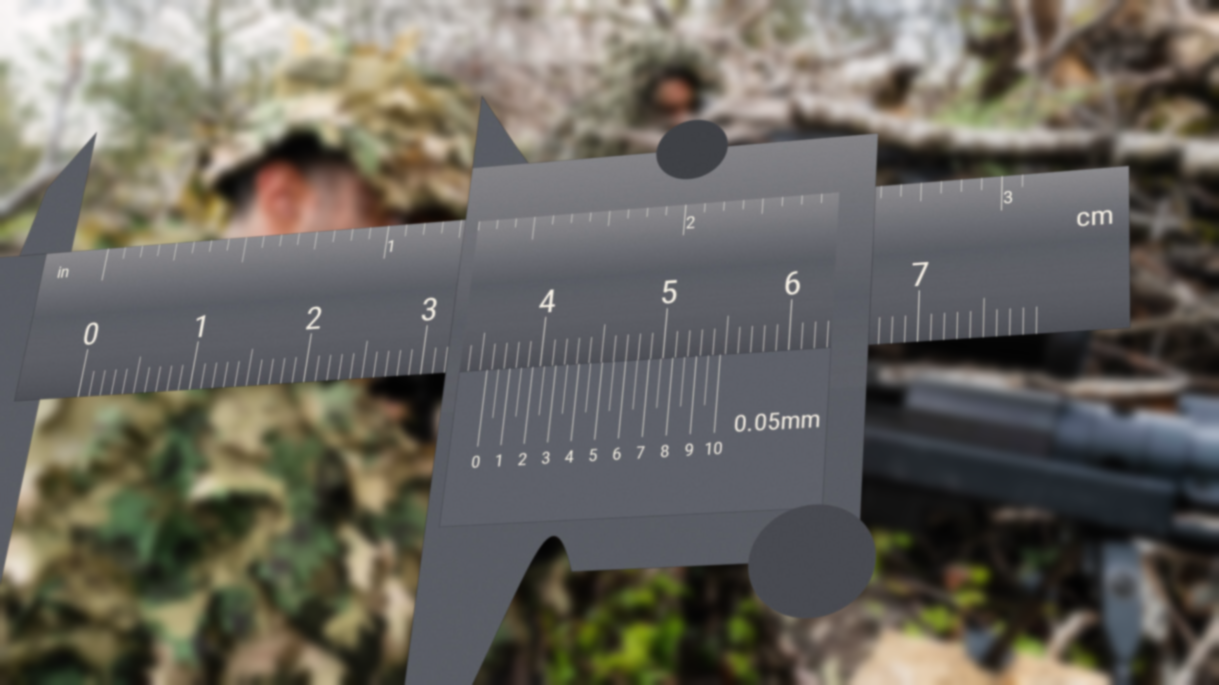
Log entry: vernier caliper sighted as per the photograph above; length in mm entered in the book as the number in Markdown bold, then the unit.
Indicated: **35.6** mm
